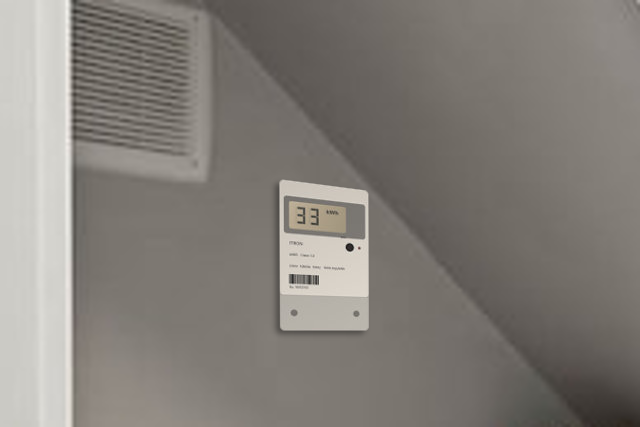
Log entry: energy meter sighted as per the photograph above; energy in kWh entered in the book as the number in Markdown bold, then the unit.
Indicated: **33** kWh
